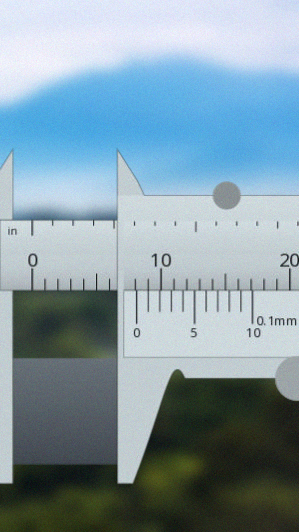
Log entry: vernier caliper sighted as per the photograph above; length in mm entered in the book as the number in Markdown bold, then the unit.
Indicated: **8.1** mm
